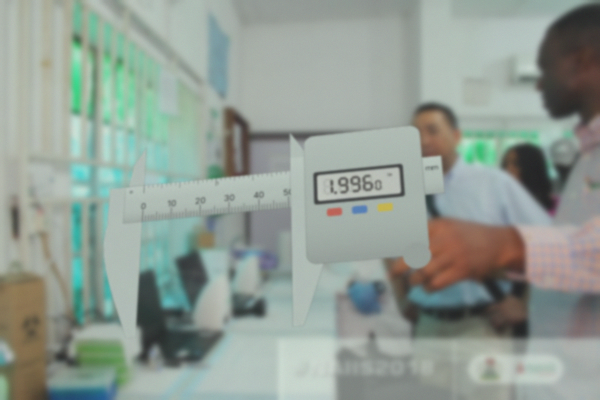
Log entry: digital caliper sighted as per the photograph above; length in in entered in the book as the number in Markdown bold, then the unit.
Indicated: **1.9960** in
